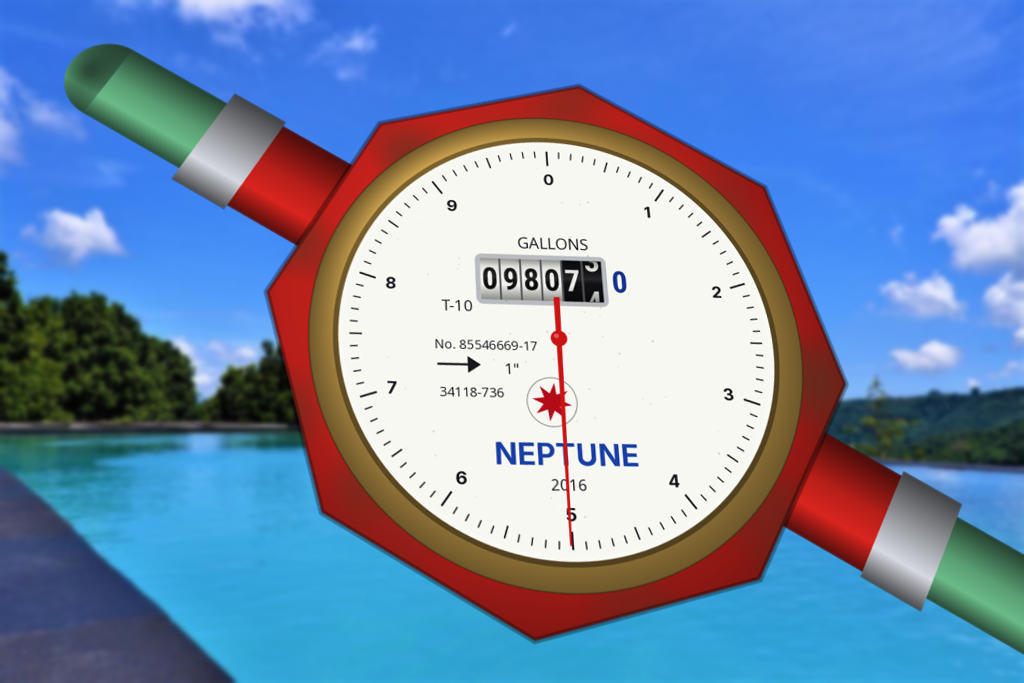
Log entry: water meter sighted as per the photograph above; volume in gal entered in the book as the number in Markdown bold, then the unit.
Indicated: **980735.0** gal
